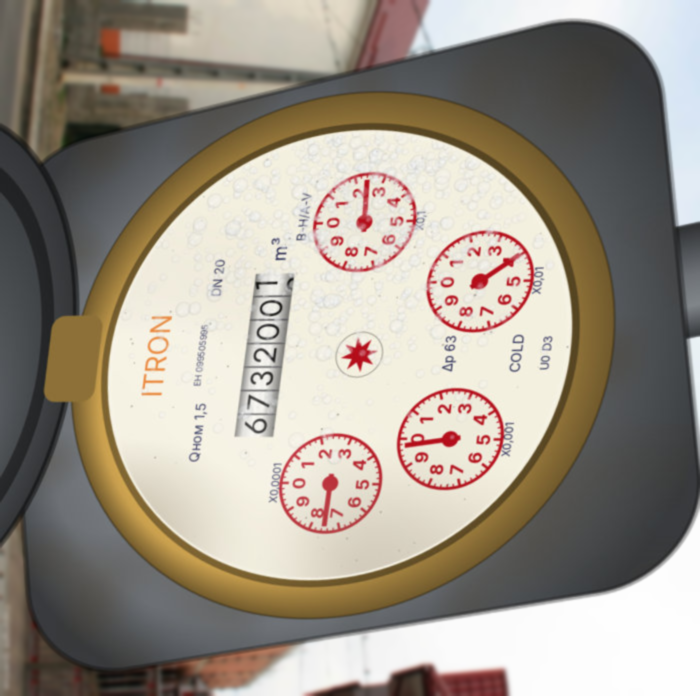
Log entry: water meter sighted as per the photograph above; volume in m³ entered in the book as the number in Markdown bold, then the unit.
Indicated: **6732001.2397** m³
